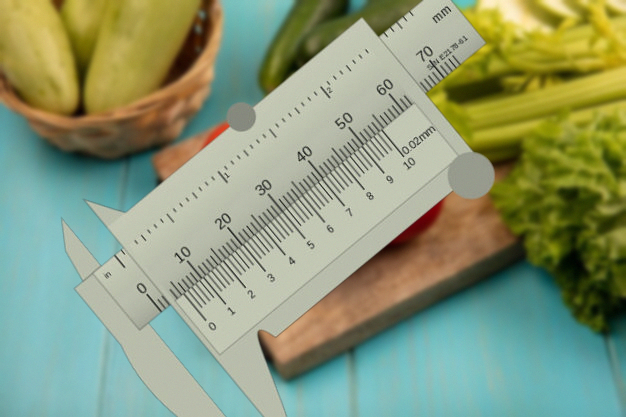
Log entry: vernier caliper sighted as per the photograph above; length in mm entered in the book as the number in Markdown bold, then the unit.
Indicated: **5.5** mm
